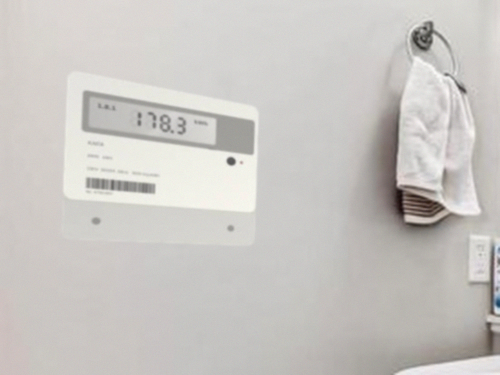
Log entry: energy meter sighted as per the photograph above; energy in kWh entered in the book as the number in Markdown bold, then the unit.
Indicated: **178.3** kWh
